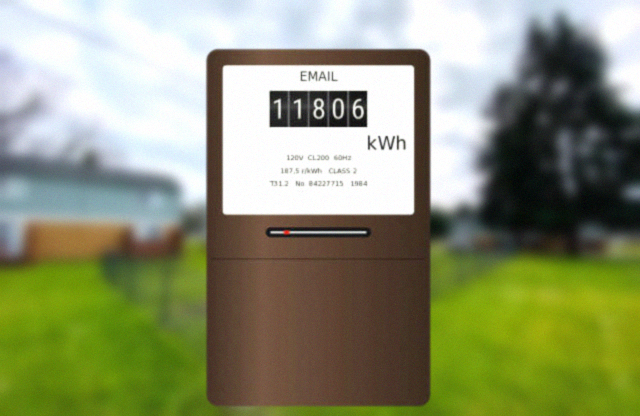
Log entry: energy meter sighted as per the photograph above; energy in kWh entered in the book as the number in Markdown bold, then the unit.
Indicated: **11806** kWh
